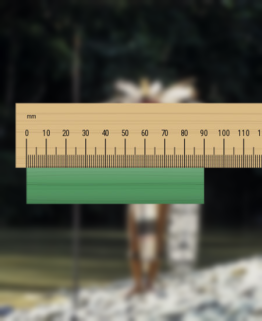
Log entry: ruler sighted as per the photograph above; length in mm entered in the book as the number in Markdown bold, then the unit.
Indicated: **90** mm
